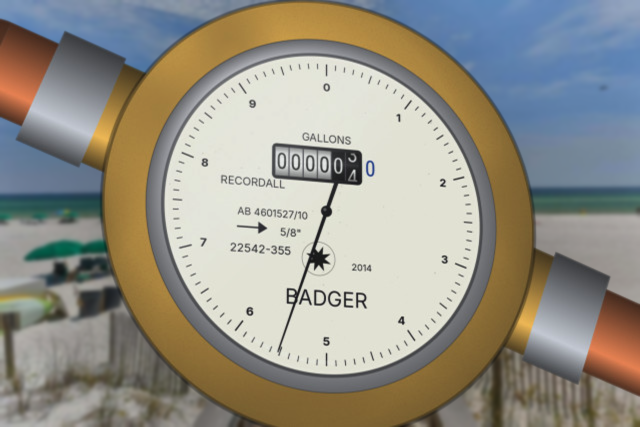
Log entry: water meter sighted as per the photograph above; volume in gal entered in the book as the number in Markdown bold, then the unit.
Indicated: **35.5** gal
